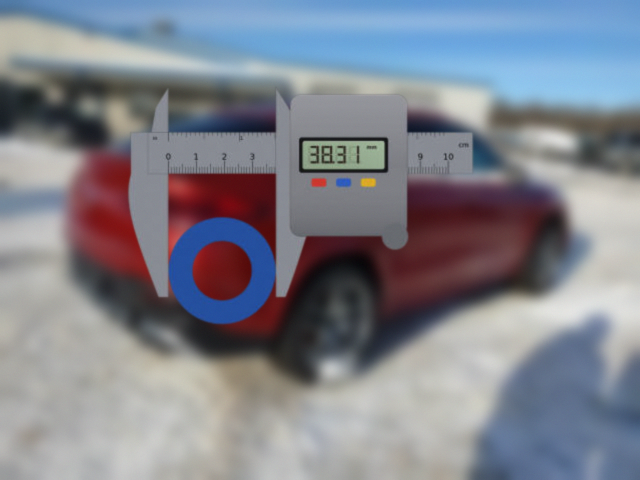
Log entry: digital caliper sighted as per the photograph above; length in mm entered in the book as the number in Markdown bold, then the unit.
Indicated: **38.31** mm
